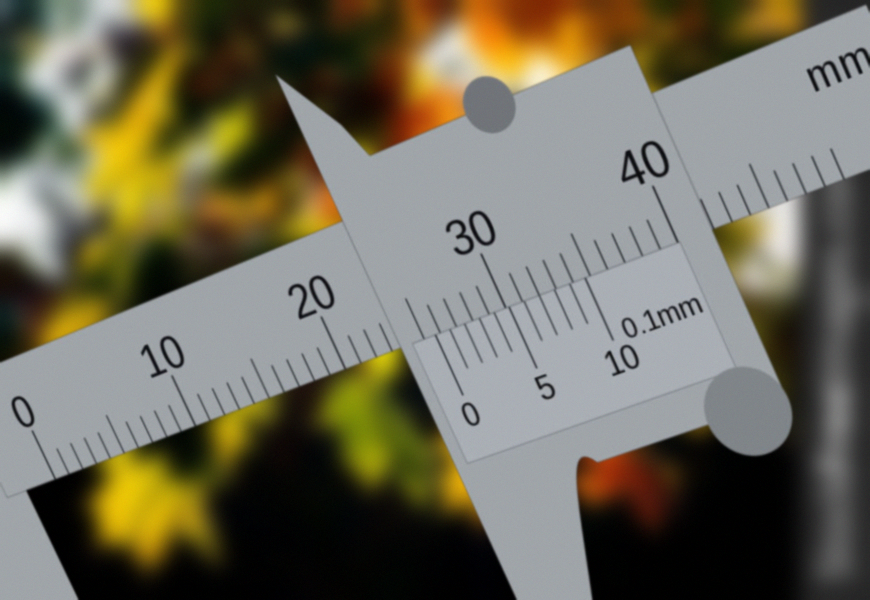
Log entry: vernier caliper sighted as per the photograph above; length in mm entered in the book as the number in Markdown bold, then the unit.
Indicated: **25.7** mm
